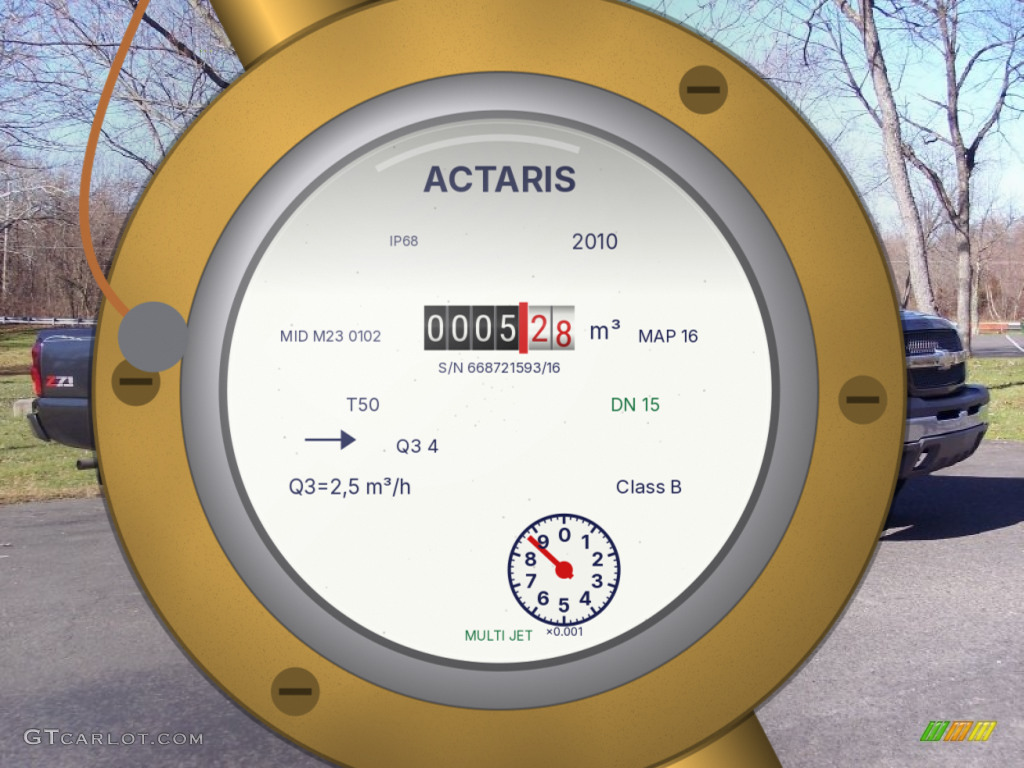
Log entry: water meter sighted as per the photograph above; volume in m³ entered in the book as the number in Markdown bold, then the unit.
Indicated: **5.278** m³
